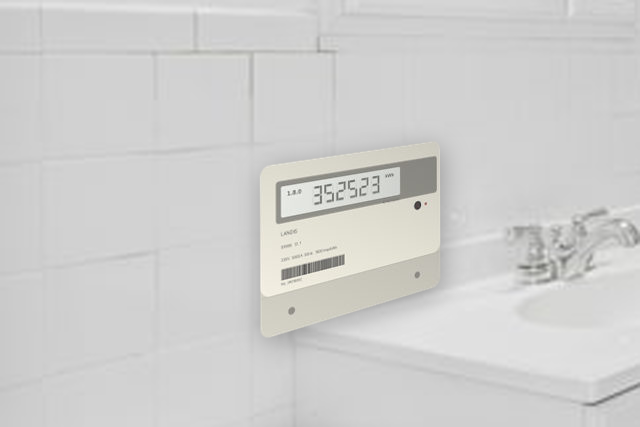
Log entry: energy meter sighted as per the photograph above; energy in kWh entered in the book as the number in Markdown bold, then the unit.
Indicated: **352523** kWh
